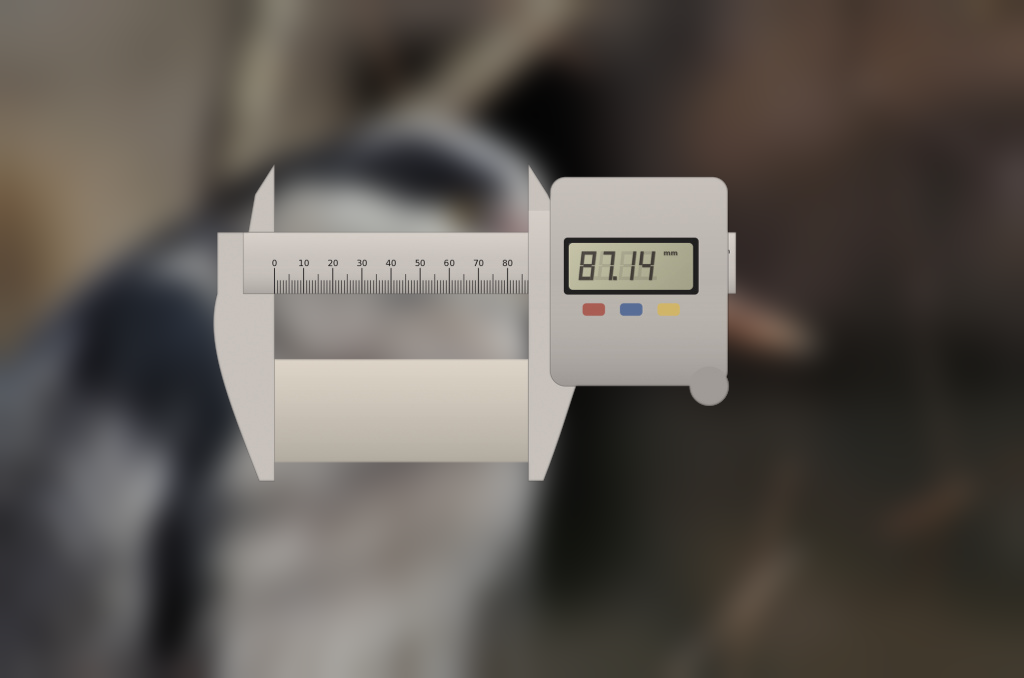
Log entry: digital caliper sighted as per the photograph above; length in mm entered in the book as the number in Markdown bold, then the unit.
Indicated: **87.14** mm
